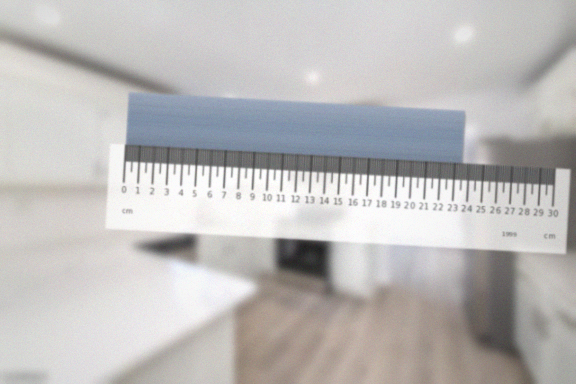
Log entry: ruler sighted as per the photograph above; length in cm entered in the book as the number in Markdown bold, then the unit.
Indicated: **23.5** cm
